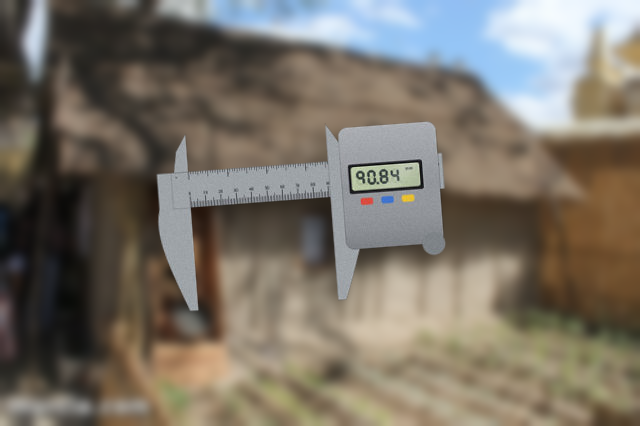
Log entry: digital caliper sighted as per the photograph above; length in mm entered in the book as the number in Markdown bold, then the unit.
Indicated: **90.84** mm
